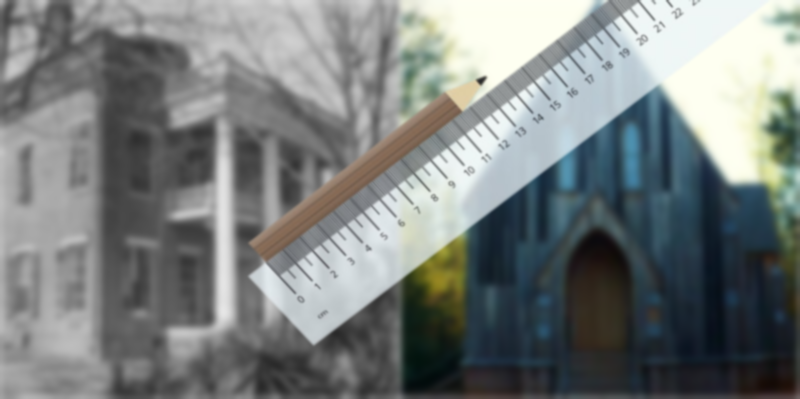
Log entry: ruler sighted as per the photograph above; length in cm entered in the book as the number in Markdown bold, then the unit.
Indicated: **13.5** cm
